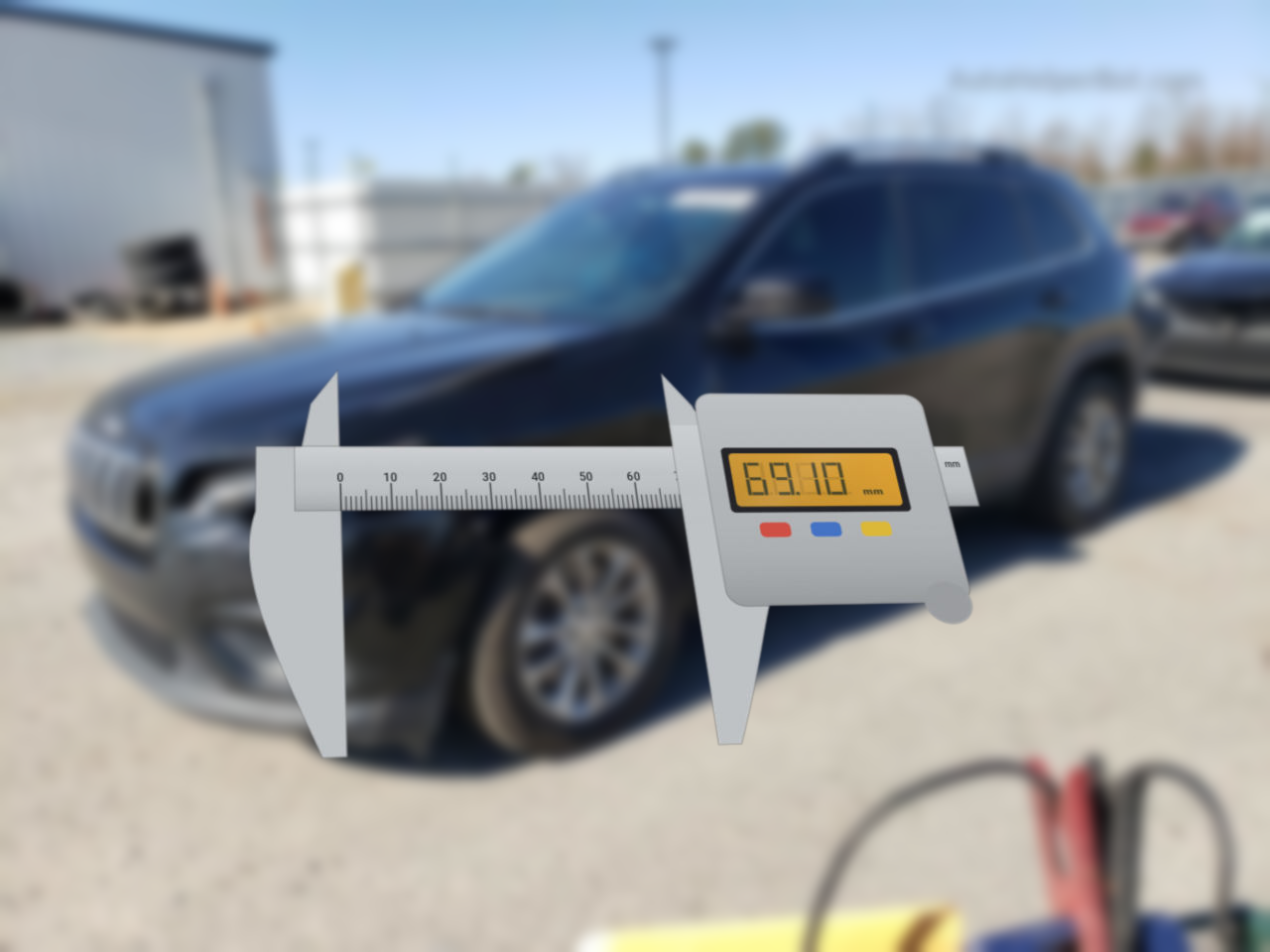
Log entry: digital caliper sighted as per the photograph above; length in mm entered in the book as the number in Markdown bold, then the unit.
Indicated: **69.10** mm
